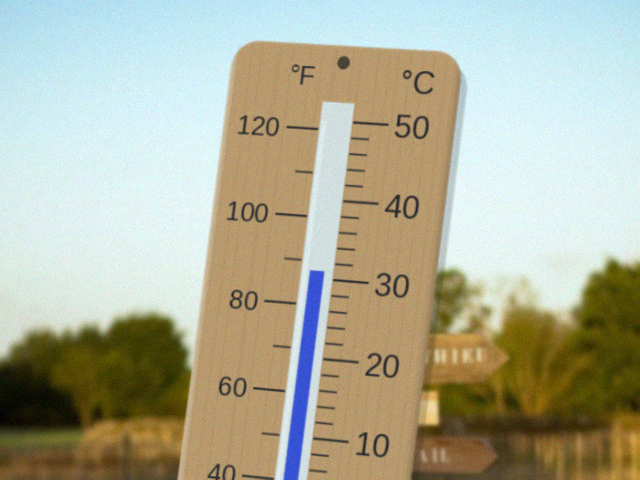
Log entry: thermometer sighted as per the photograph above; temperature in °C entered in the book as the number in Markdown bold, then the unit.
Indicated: **31** °C
